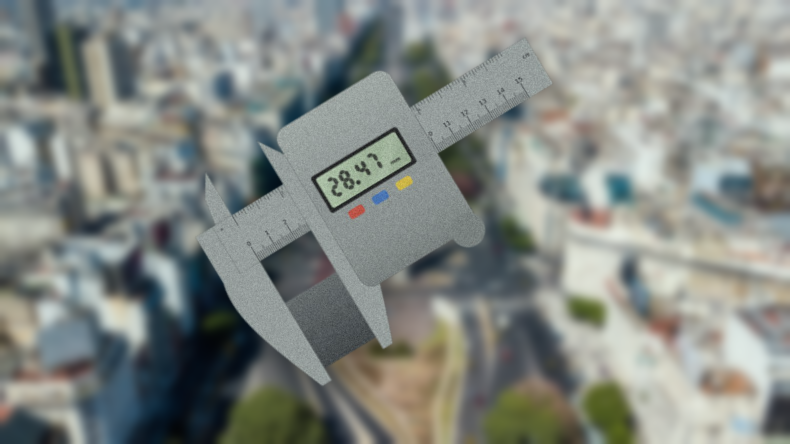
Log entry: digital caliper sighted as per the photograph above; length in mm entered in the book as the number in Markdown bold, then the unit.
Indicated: **28.47** mm
